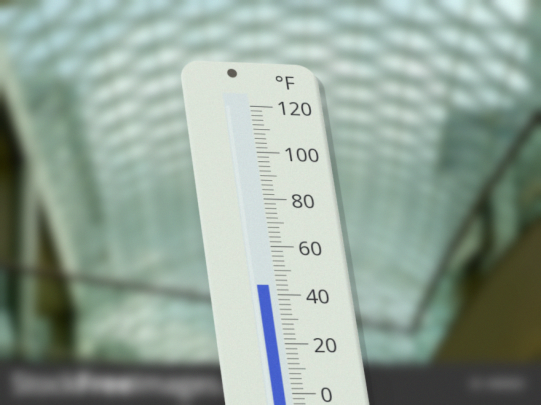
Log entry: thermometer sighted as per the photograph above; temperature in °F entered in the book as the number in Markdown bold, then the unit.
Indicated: **44** °F
